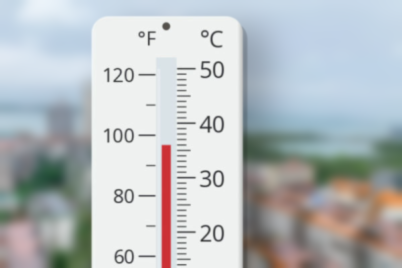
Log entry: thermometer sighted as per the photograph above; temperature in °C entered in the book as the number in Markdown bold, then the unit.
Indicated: **36** °C
